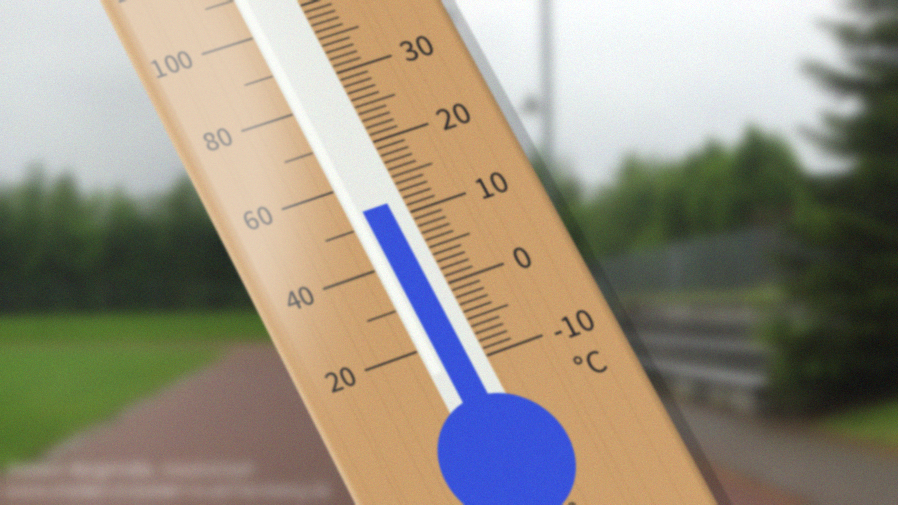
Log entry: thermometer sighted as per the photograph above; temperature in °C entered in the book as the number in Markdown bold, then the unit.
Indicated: **12** °C
